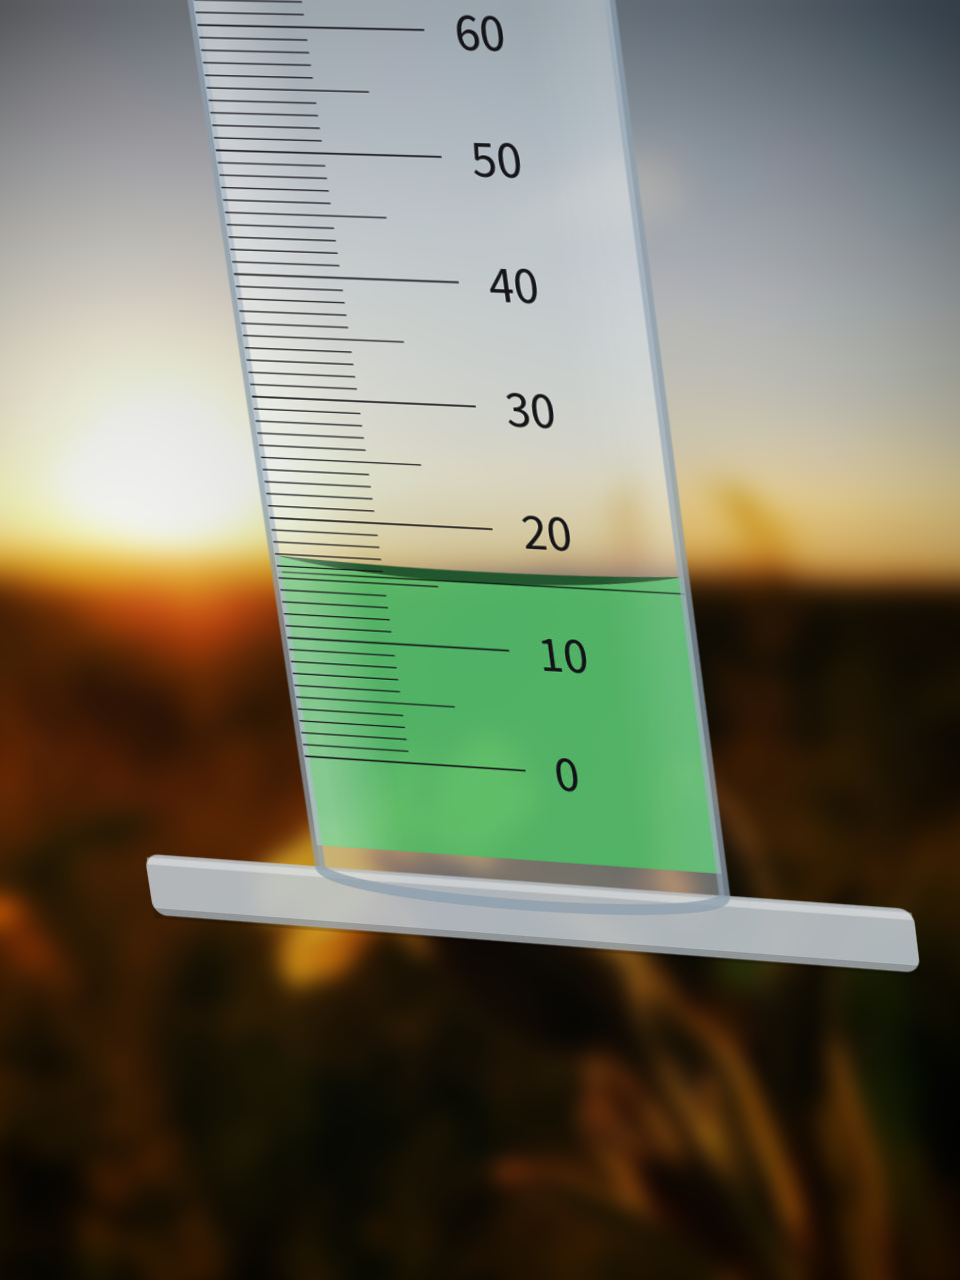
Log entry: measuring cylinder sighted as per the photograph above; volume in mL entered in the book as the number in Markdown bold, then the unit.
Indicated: **15.5** mL
